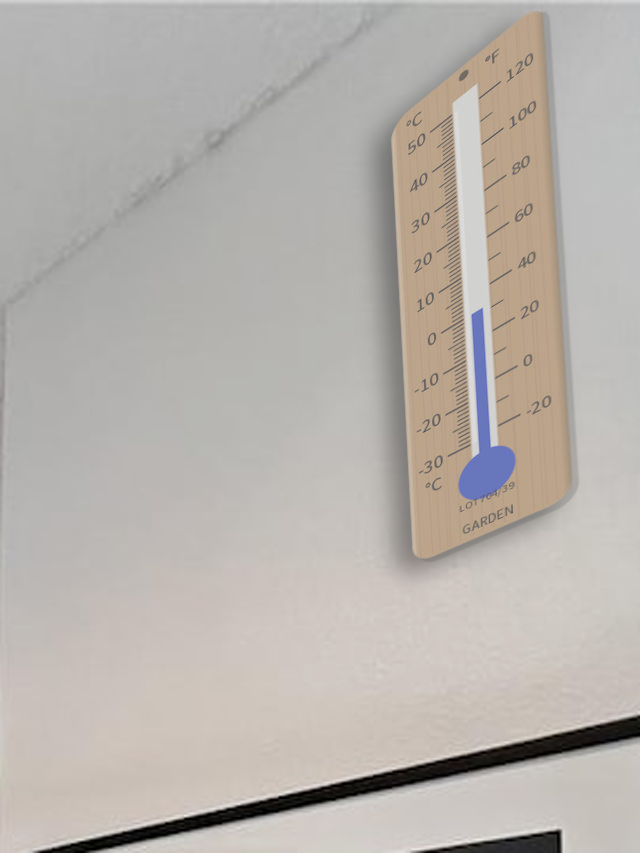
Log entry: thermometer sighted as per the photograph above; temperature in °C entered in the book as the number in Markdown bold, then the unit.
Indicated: **0** °C
